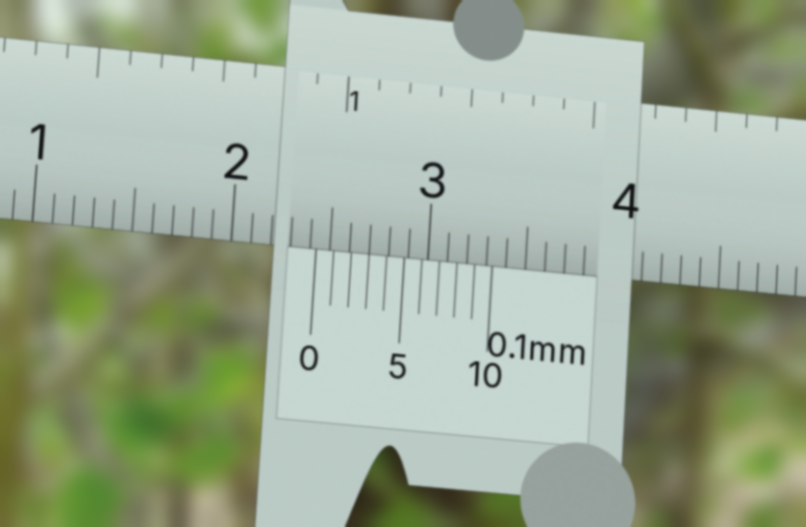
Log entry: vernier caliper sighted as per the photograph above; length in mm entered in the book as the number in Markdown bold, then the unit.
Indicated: **24.3** mm
